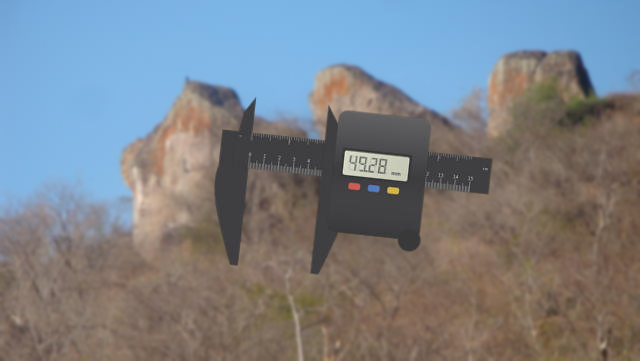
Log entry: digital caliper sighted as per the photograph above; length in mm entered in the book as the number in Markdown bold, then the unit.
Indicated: **49.28** mm
